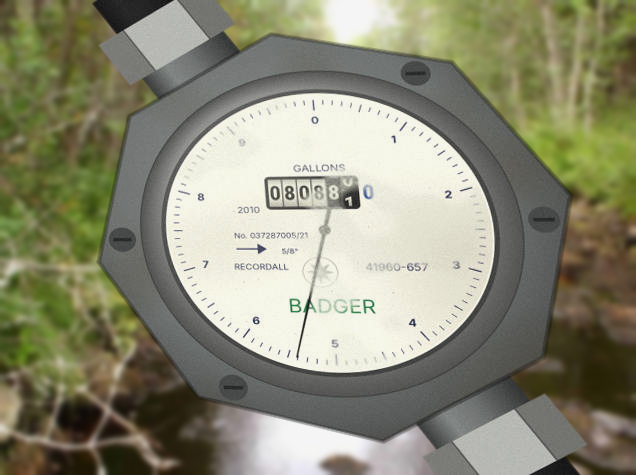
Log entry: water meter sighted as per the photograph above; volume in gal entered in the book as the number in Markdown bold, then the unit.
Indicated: **808805.4** gal
